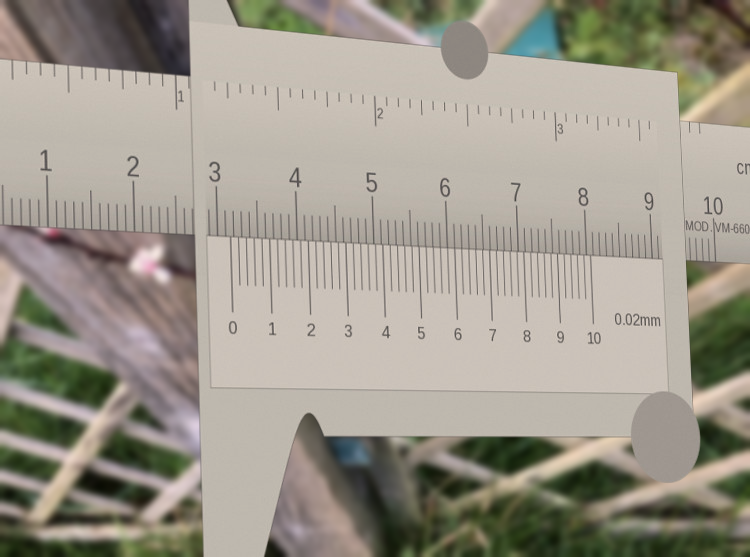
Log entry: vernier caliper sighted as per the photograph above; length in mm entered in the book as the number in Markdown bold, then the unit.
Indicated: **31.6** mm
